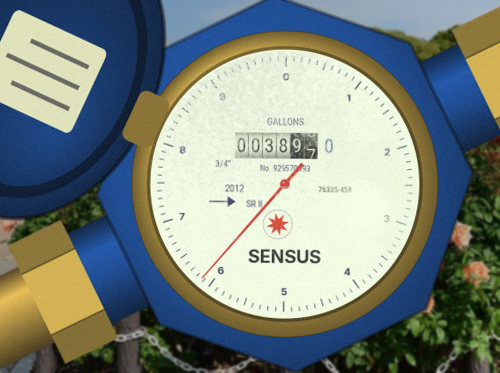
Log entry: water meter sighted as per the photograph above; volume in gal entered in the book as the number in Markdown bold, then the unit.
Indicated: **38966.1** gal
